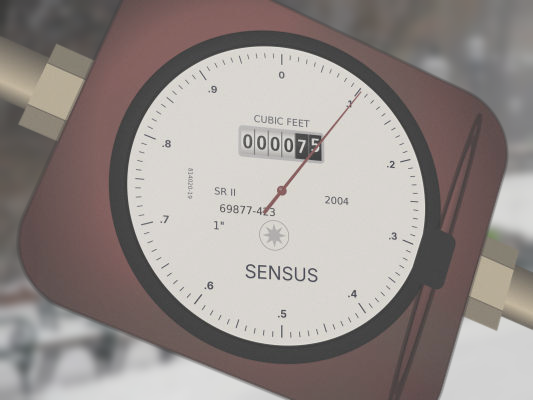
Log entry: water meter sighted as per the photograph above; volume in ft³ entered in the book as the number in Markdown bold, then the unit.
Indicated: **75.10** ft³
